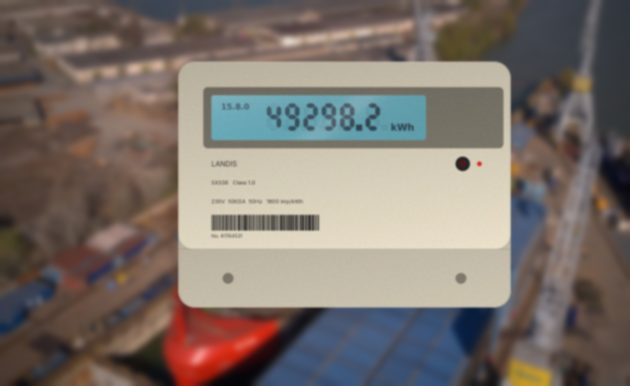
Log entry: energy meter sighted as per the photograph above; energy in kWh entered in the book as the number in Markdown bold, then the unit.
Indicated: **49298.2** kWh
